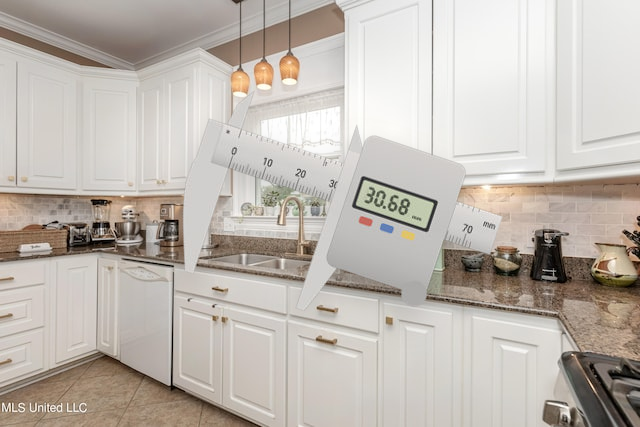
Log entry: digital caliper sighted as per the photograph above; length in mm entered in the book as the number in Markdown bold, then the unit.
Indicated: **30.68** mm
